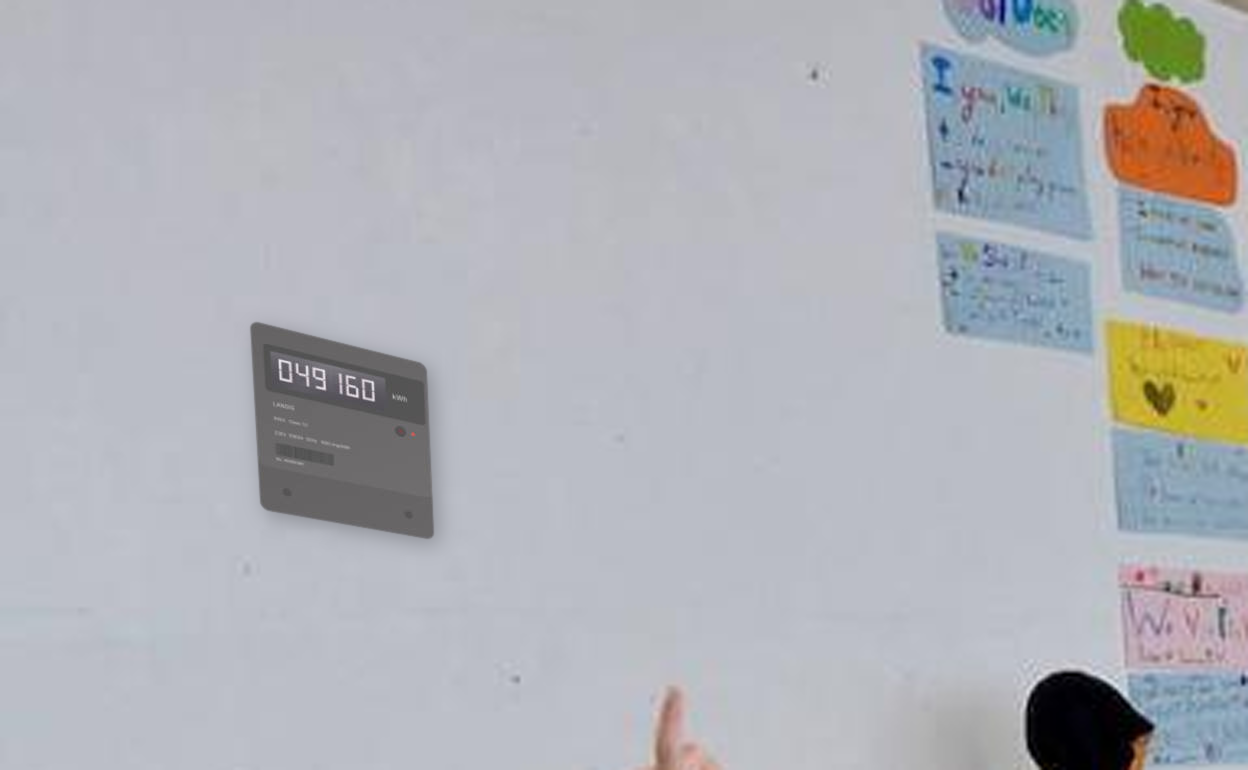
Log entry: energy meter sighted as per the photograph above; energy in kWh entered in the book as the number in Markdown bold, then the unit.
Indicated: **49160** kWh
